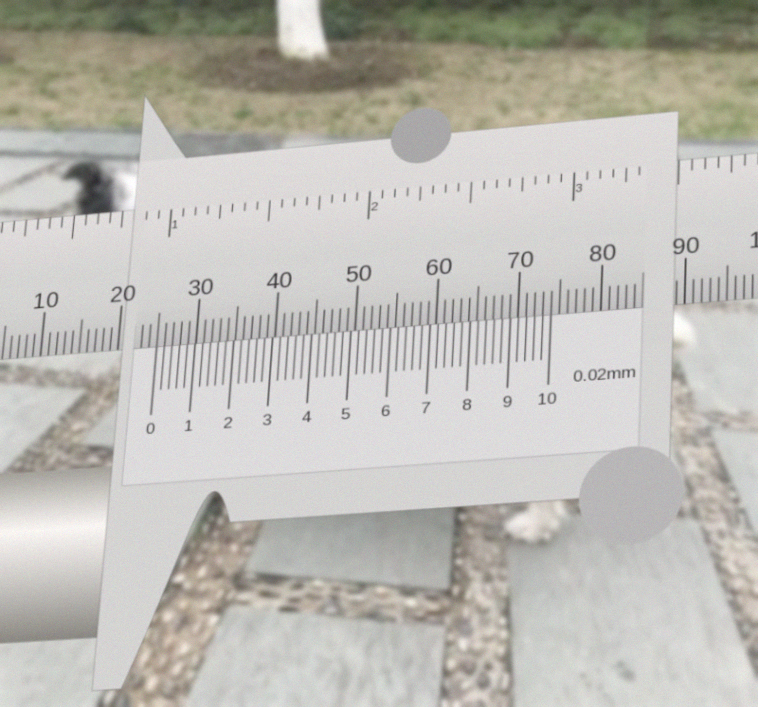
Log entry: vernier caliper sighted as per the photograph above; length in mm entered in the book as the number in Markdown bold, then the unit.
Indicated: **25.0** mm
